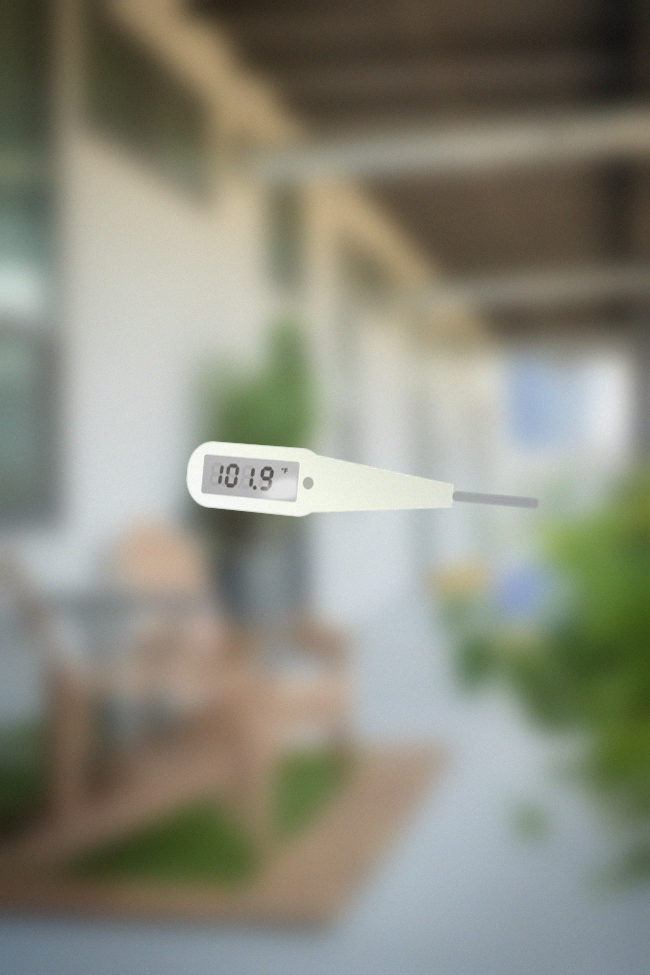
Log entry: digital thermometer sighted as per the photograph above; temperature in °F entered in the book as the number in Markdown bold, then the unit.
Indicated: **101.9** °F
